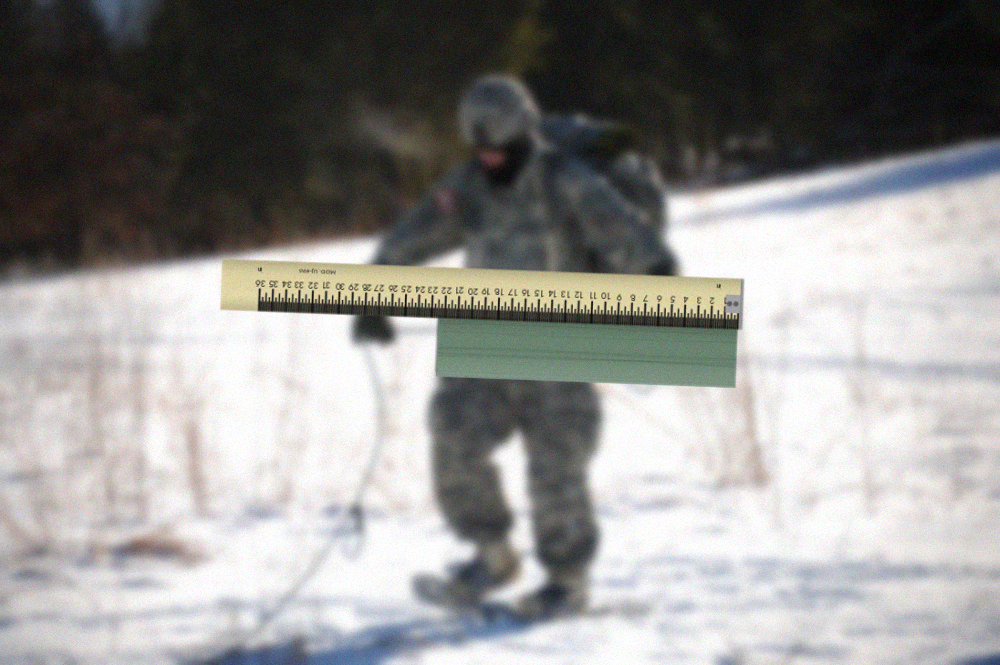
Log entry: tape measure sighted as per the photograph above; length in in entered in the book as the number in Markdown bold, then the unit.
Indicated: **22.5** in
